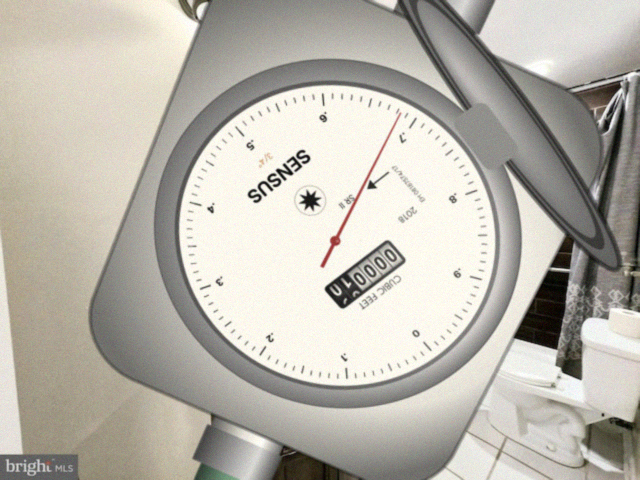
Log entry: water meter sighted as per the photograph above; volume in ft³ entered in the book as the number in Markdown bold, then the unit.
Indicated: **9.68** ft³
